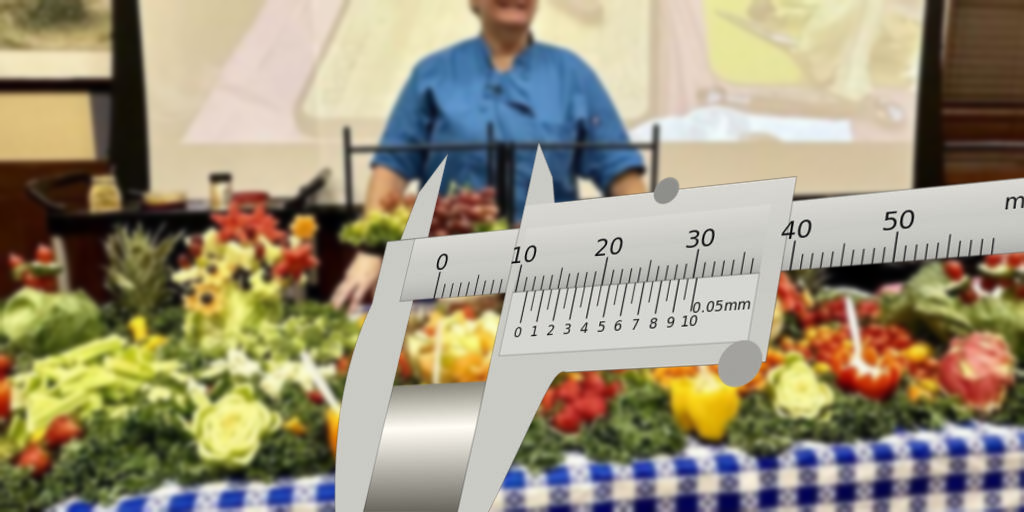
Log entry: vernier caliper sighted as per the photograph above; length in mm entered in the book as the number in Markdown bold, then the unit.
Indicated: **11.4** mm
